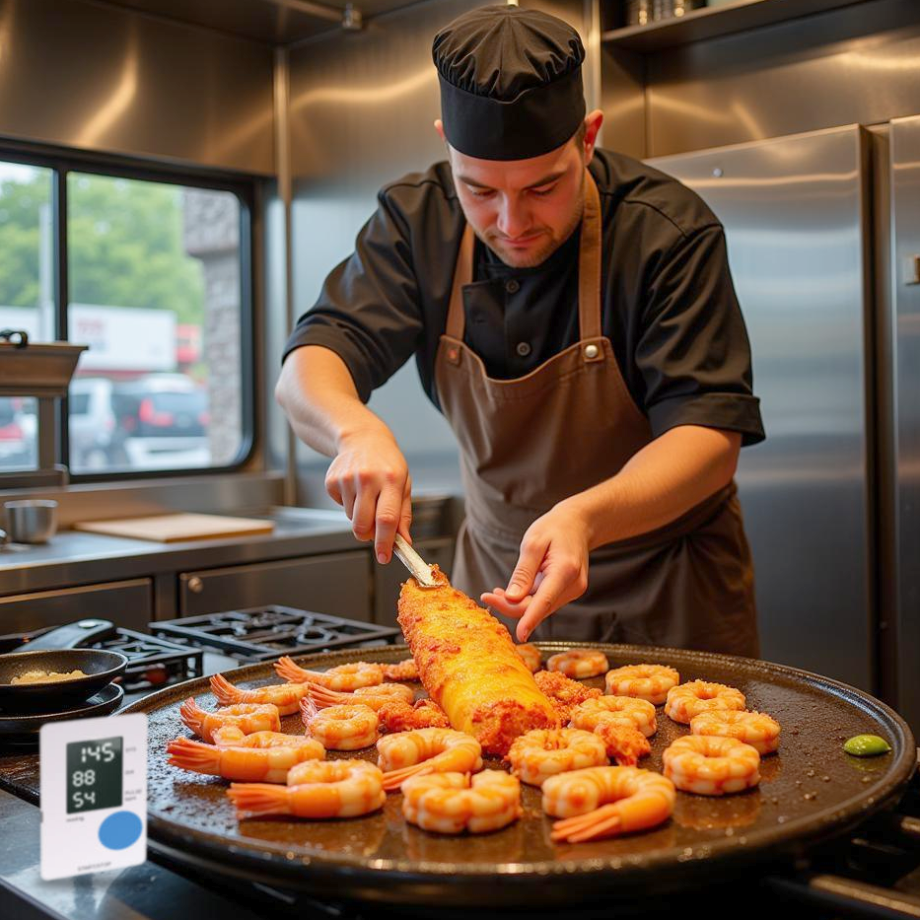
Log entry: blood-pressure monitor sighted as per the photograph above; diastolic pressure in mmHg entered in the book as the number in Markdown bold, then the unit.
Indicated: **88** mmHg
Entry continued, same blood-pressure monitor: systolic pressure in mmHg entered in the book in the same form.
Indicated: **145** mmHg
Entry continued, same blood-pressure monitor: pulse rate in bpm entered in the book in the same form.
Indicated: **54** bpm
